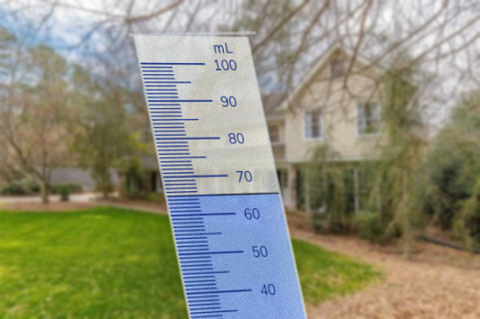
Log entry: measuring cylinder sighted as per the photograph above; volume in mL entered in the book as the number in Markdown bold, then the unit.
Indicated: **65** mL
